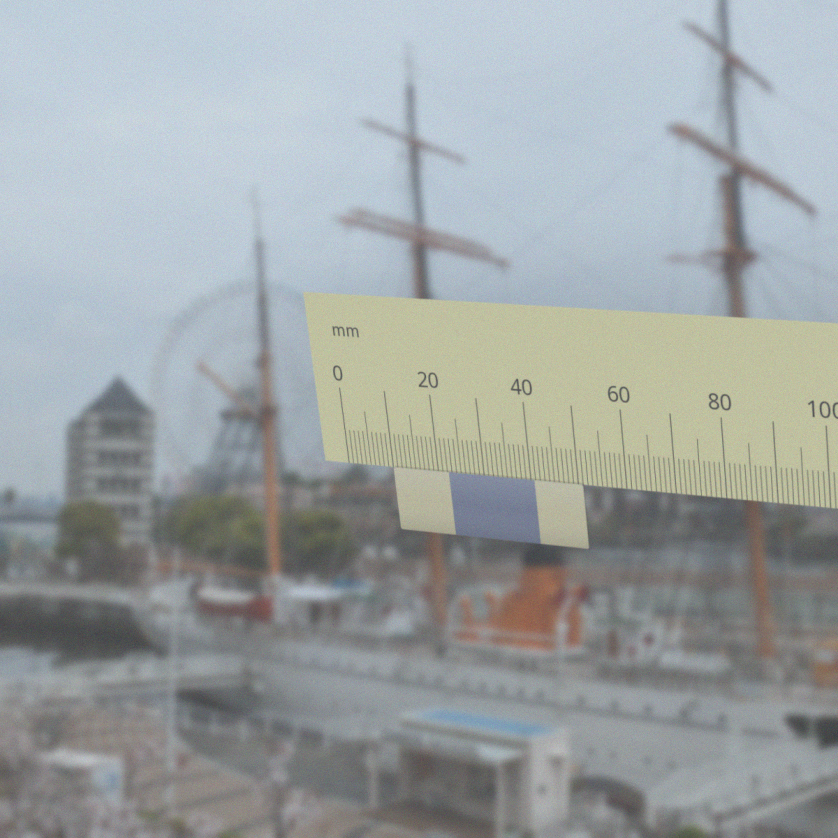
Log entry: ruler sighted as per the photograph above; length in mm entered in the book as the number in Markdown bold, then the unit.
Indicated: **41** mm
